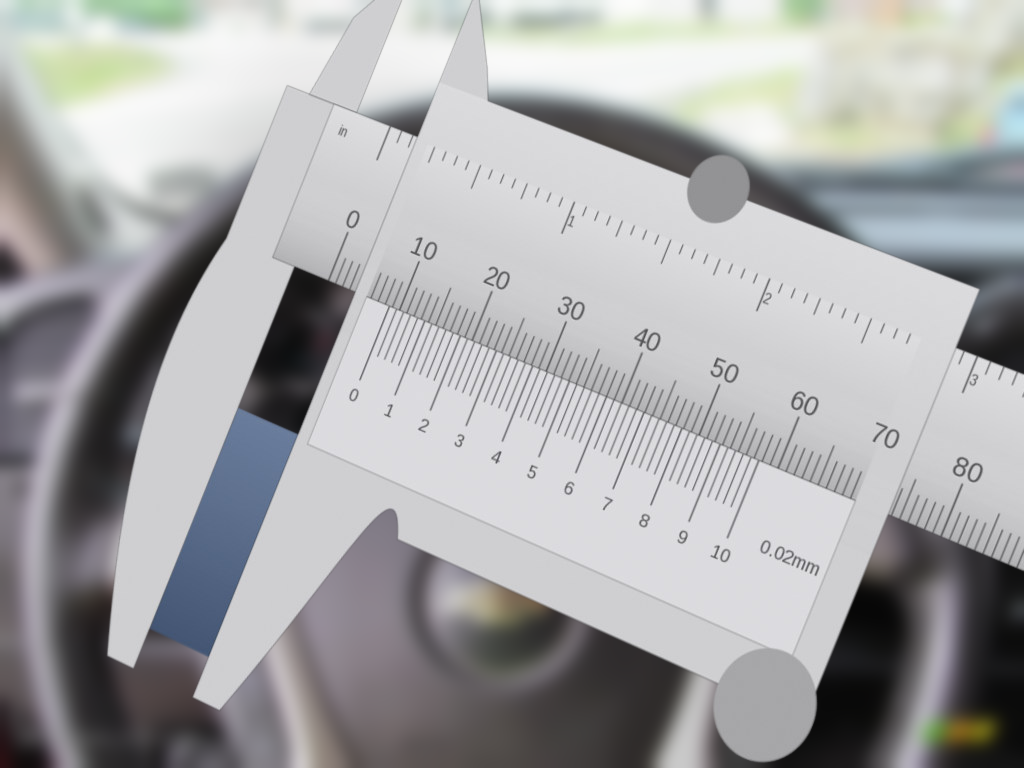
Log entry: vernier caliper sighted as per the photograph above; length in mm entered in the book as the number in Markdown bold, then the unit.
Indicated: **8.6** mm
